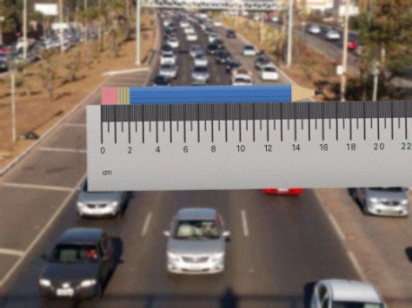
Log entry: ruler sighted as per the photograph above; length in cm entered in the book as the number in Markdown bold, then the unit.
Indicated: **16** cm
